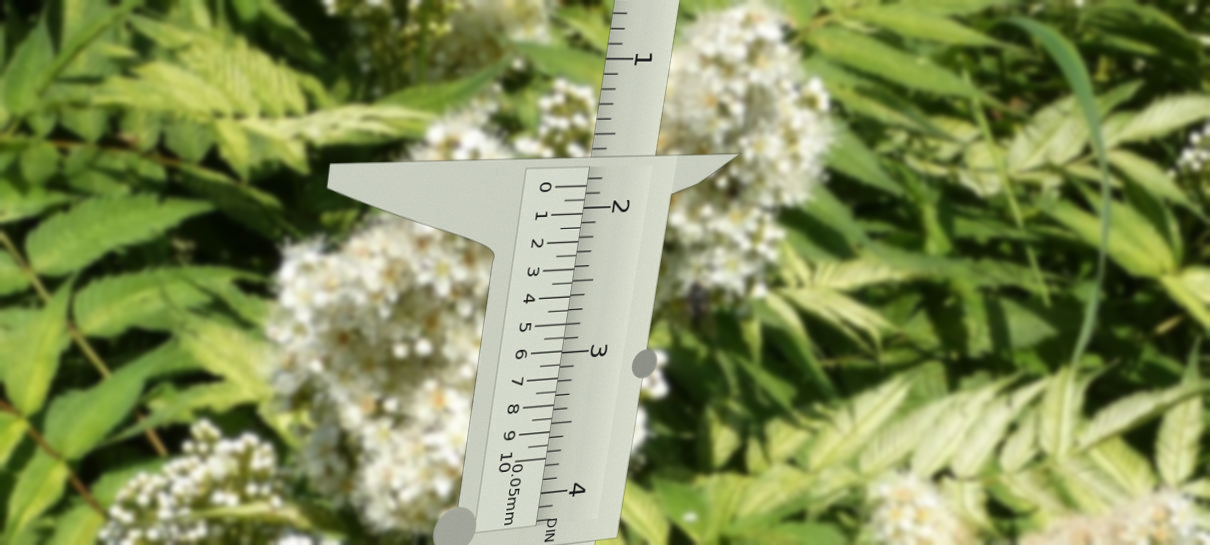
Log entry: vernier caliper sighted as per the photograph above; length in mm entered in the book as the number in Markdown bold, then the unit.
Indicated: **18.5** mm
